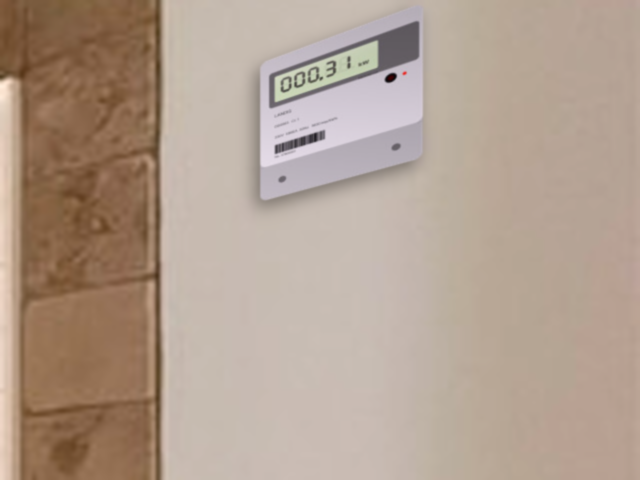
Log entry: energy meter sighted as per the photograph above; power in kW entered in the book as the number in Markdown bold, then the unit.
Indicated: **0.31** kW
